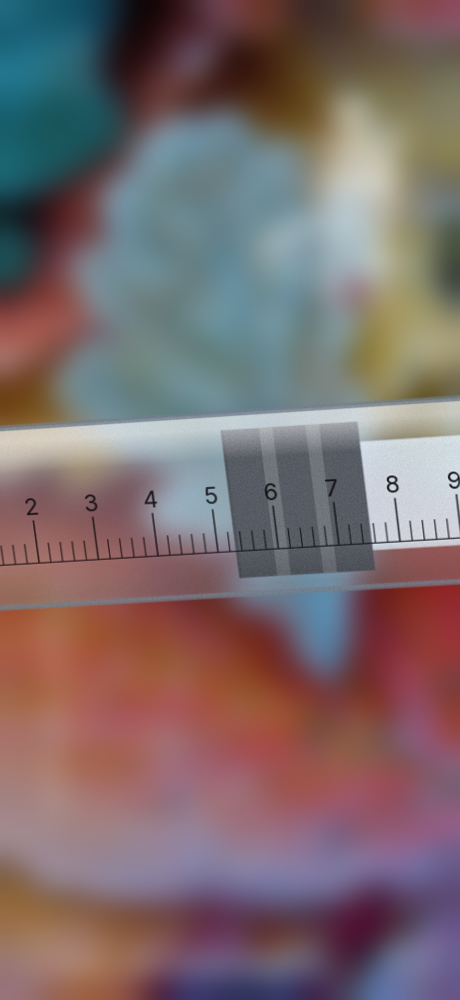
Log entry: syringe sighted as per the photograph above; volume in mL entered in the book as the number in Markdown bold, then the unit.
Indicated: **5.3** mL
